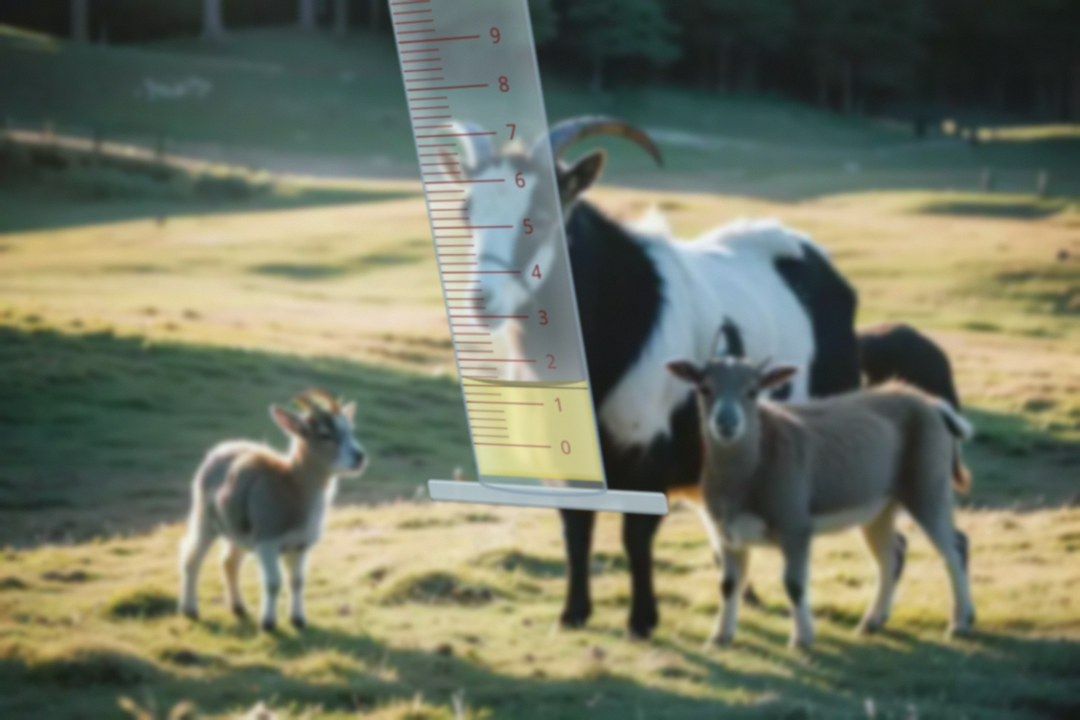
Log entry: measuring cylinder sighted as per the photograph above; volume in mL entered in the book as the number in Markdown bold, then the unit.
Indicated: **1.4** mL
